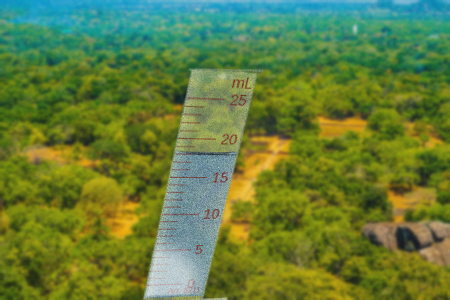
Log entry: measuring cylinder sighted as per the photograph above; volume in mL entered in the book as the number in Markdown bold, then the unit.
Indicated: **18** mL
